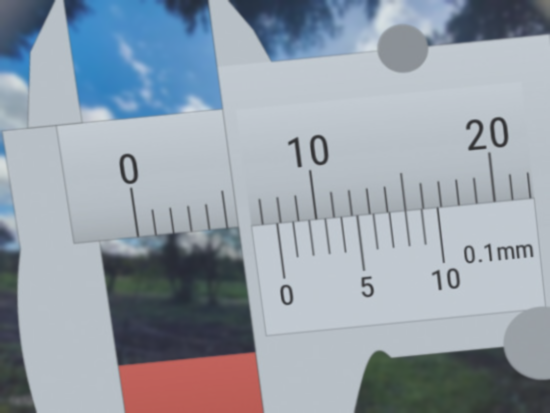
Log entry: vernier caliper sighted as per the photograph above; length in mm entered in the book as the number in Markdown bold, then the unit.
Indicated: **7.8** mm
